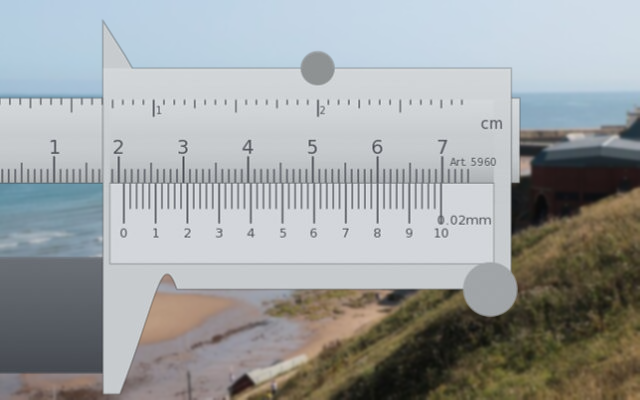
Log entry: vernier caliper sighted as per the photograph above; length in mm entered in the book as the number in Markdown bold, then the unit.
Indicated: **20.8** mm
